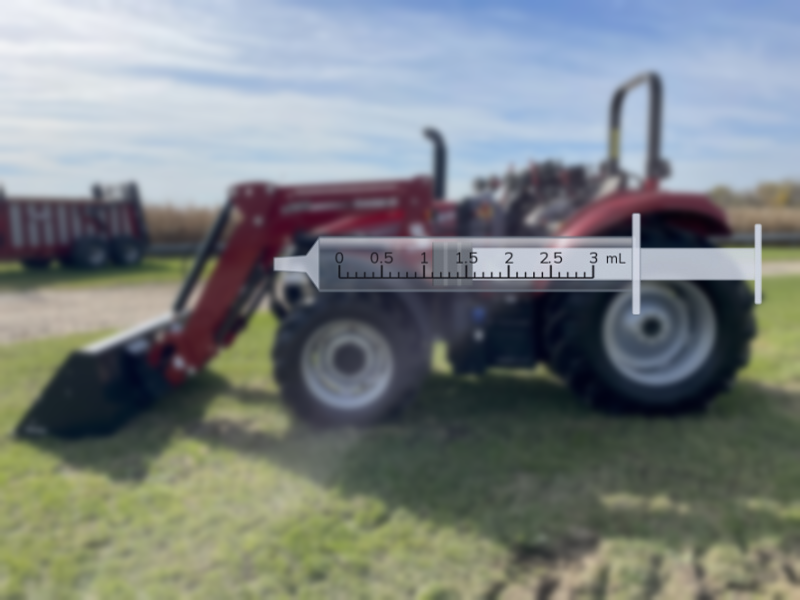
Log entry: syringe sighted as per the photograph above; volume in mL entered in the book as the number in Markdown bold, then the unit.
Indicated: **1.1** mL
